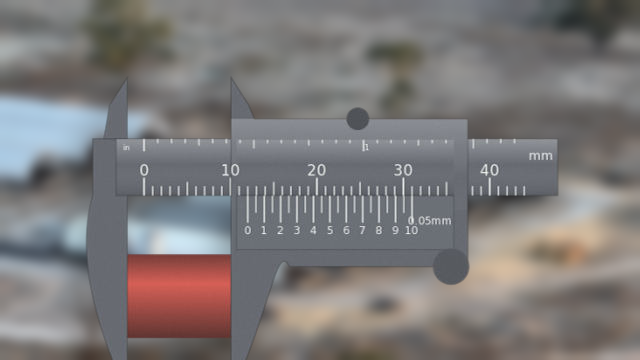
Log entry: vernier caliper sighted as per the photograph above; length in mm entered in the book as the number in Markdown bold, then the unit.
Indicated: **12.0** mm
